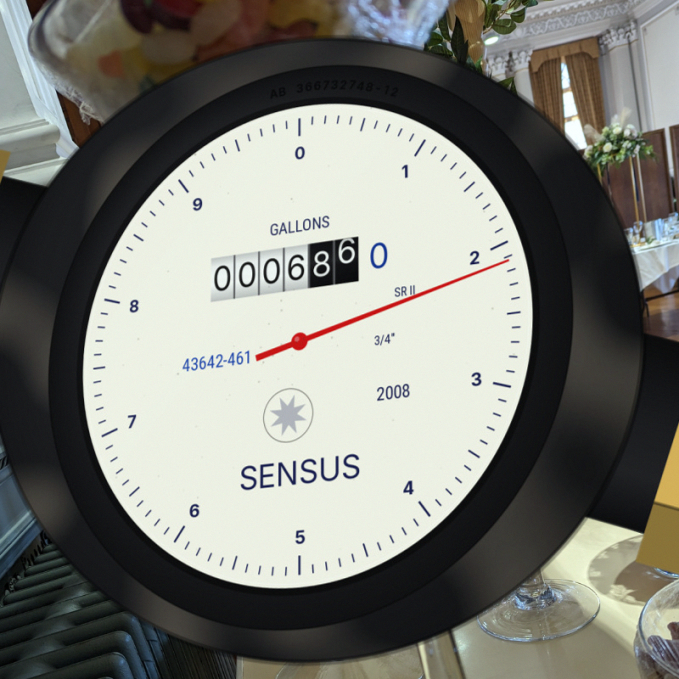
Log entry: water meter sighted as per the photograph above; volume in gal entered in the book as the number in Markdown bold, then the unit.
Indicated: **6862.1** gal
